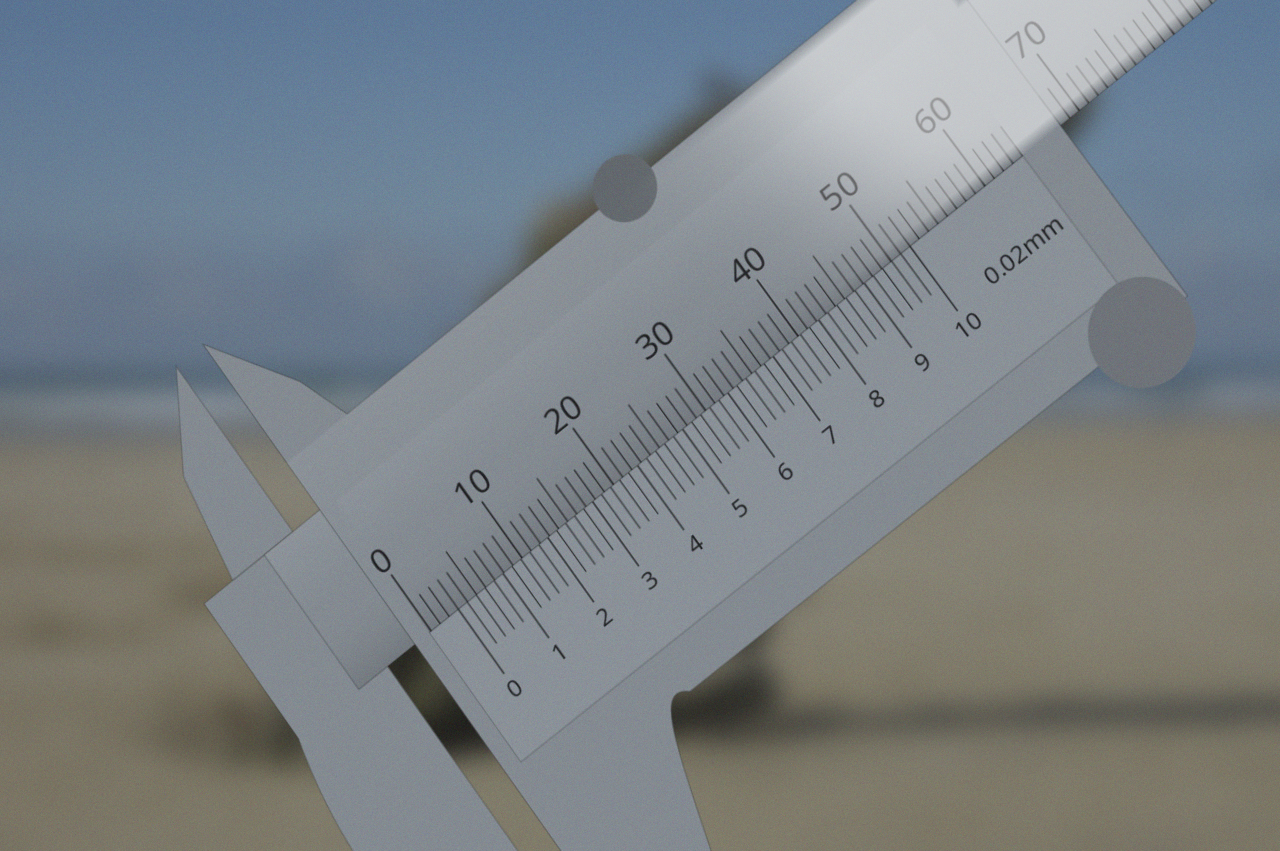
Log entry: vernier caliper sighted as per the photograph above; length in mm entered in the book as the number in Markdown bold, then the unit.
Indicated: **3.0** mm
